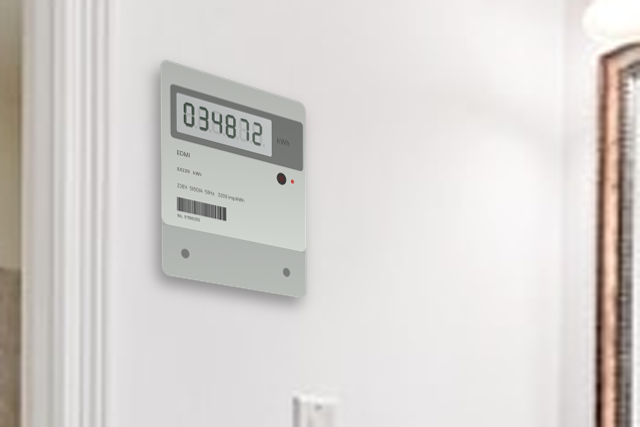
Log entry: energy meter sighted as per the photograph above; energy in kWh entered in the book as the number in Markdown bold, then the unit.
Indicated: **34872** kWh
